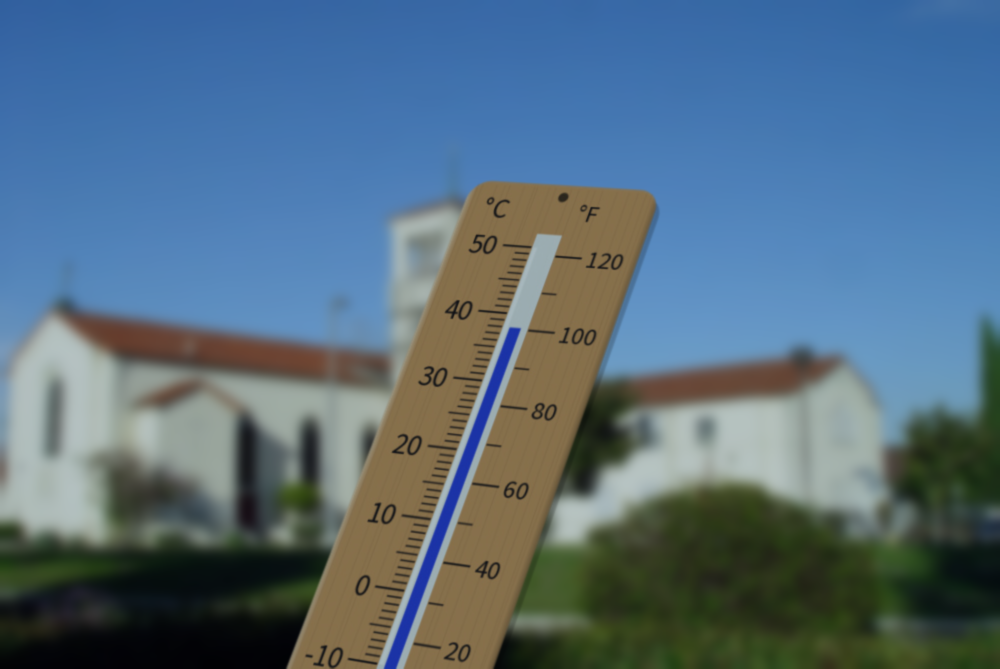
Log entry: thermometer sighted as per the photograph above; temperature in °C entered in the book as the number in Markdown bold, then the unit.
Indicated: **38** °C
